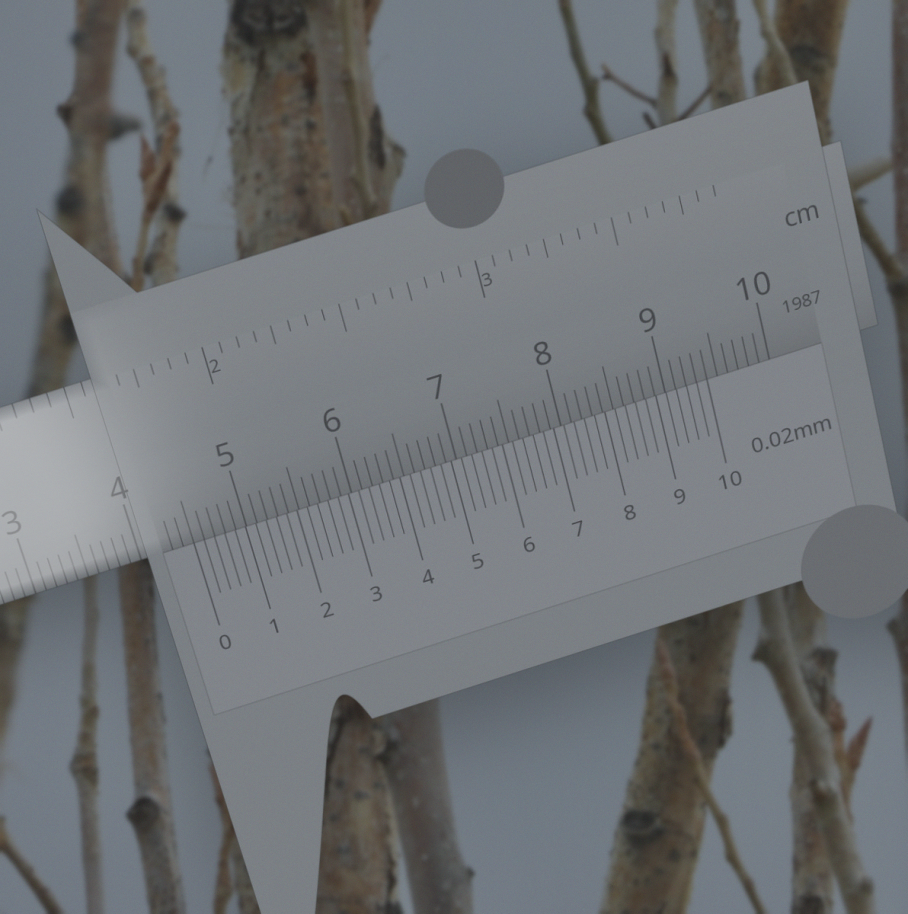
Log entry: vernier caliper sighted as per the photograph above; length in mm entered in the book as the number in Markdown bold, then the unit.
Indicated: **45.0** mm
